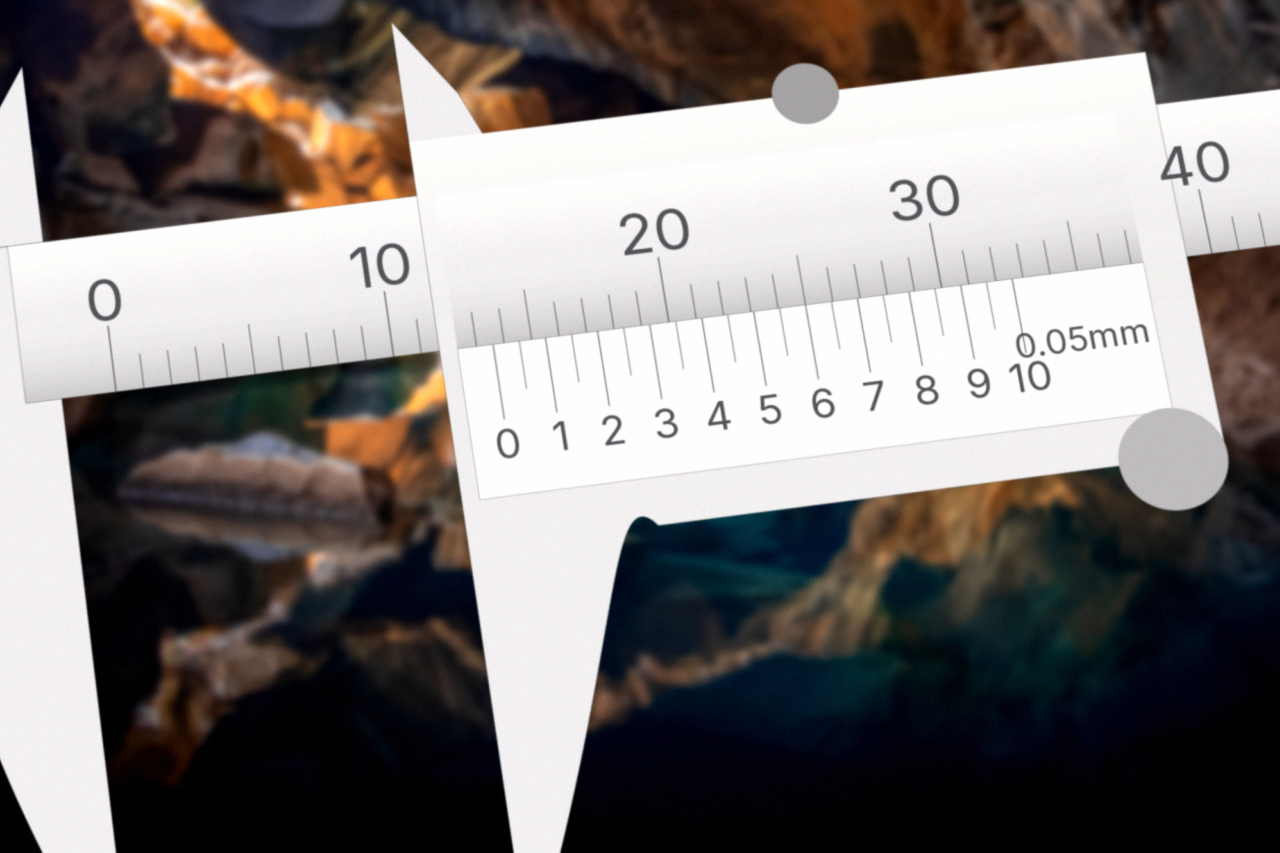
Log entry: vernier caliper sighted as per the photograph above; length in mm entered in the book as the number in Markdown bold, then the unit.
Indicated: **13.60** mm
